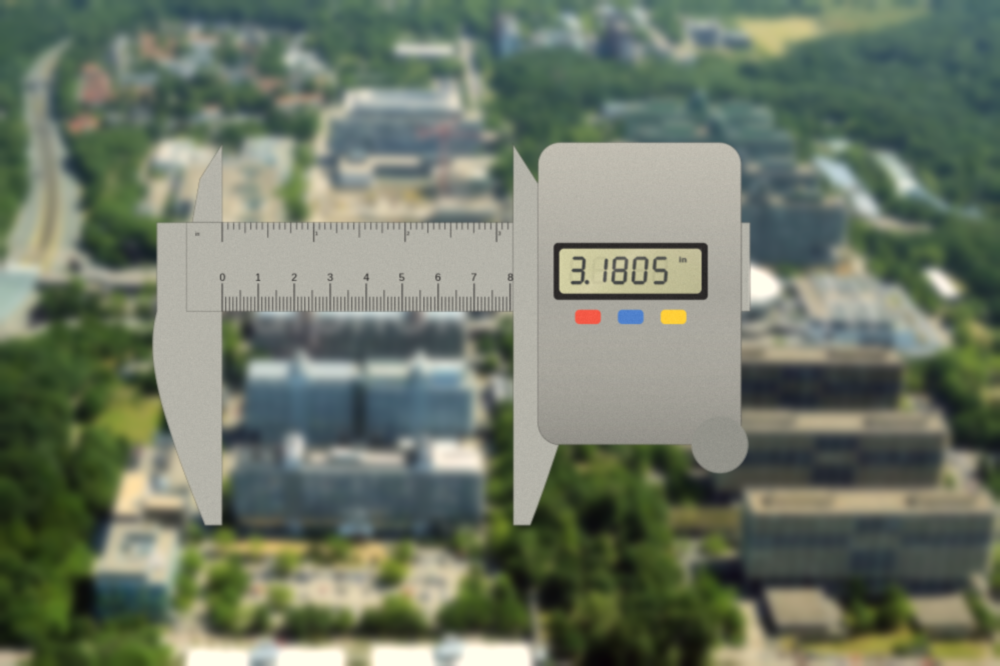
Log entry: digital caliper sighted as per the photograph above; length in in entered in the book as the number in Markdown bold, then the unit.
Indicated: **3.1805** in
